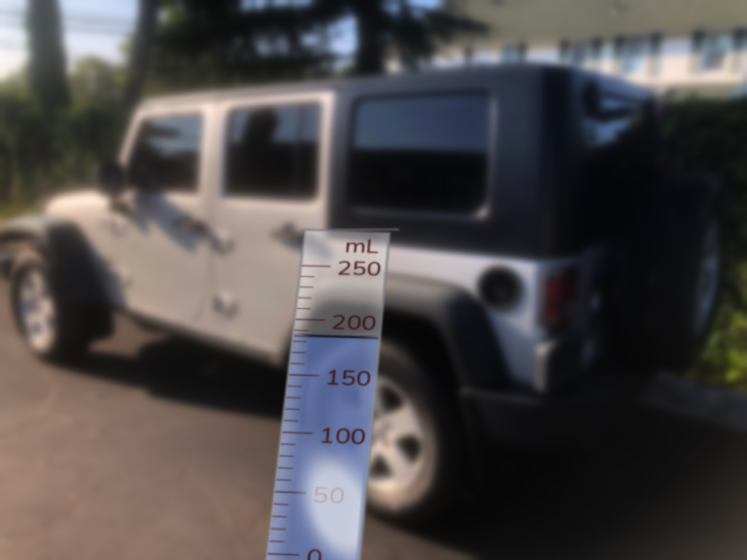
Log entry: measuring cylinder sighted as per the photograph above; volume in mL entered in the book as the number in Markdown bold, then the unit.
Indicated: **185** mL
